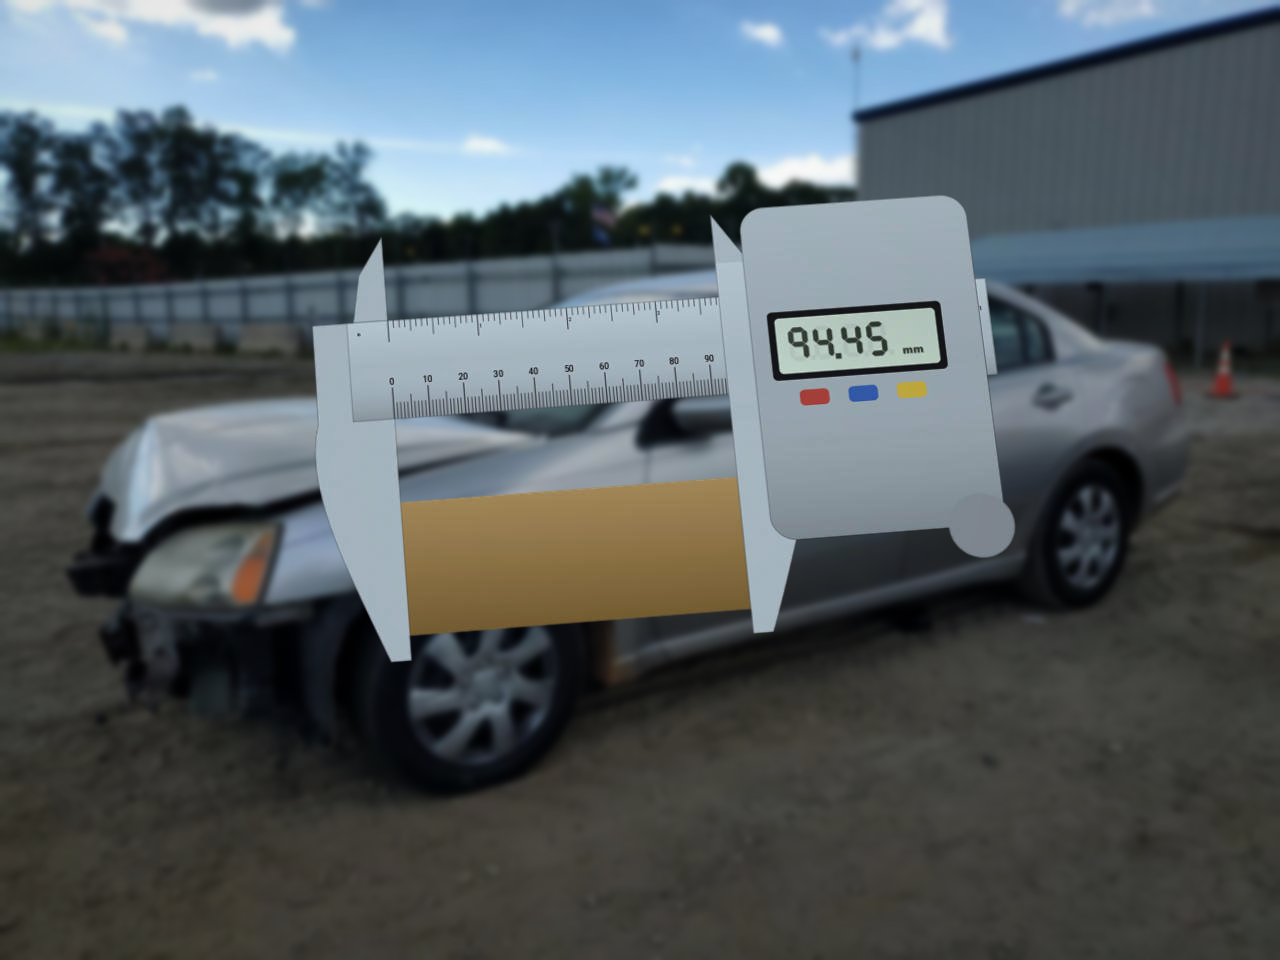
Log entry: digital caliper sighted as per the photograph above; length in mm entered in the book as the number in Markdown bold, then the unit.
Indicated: **94.45** mm
